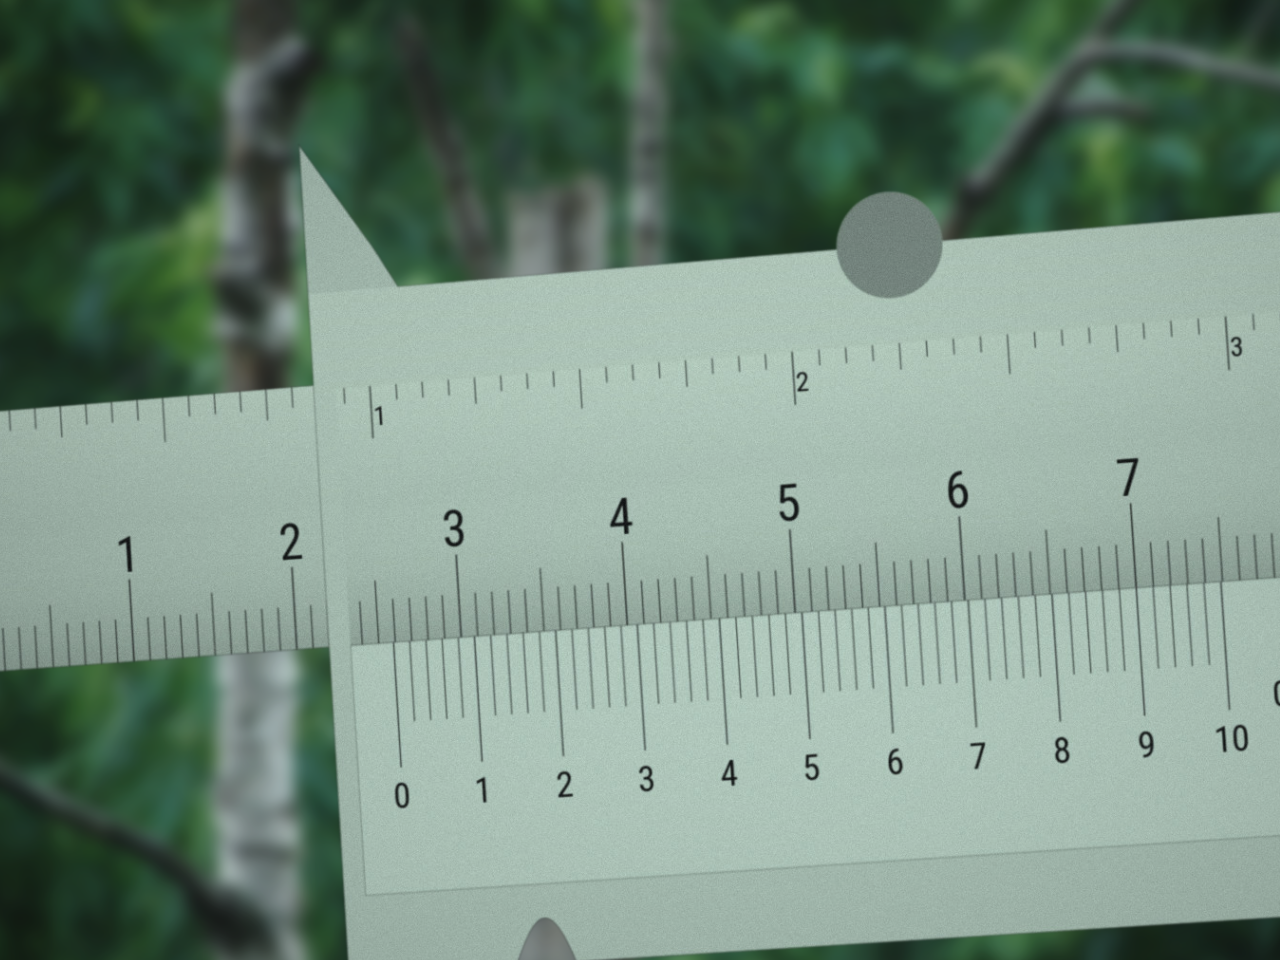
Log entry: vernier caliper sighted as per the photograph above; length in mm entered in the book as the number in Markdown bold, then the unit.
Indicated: **25.9** mm
